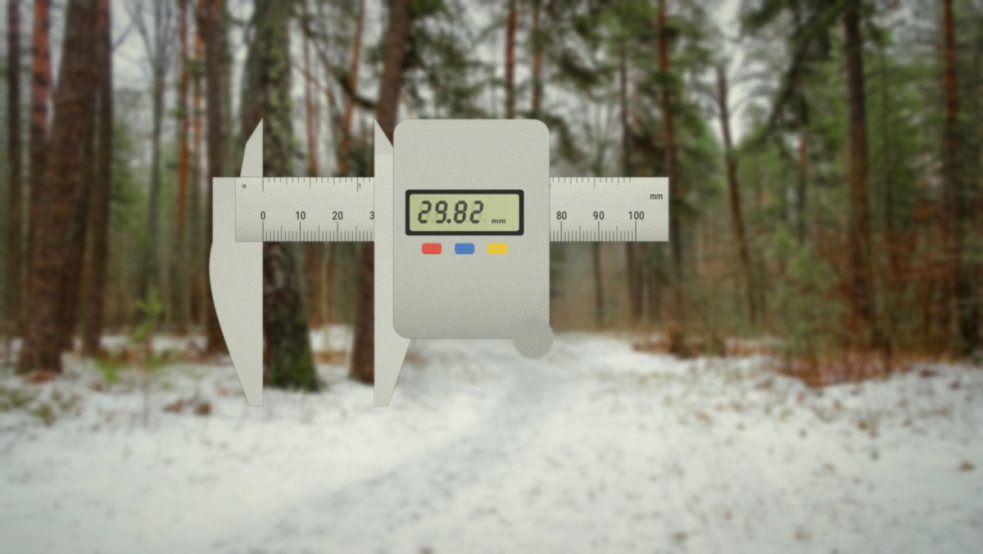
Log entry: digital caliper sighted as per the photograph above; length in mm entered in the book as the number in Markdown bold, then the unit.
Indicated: **29.82** mm
